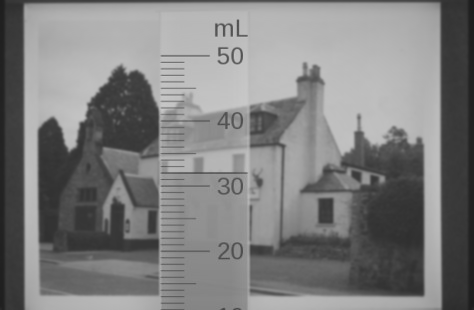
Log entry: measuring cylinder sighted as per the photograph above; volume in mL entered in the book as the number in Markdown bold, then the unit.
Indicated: **32** mL
